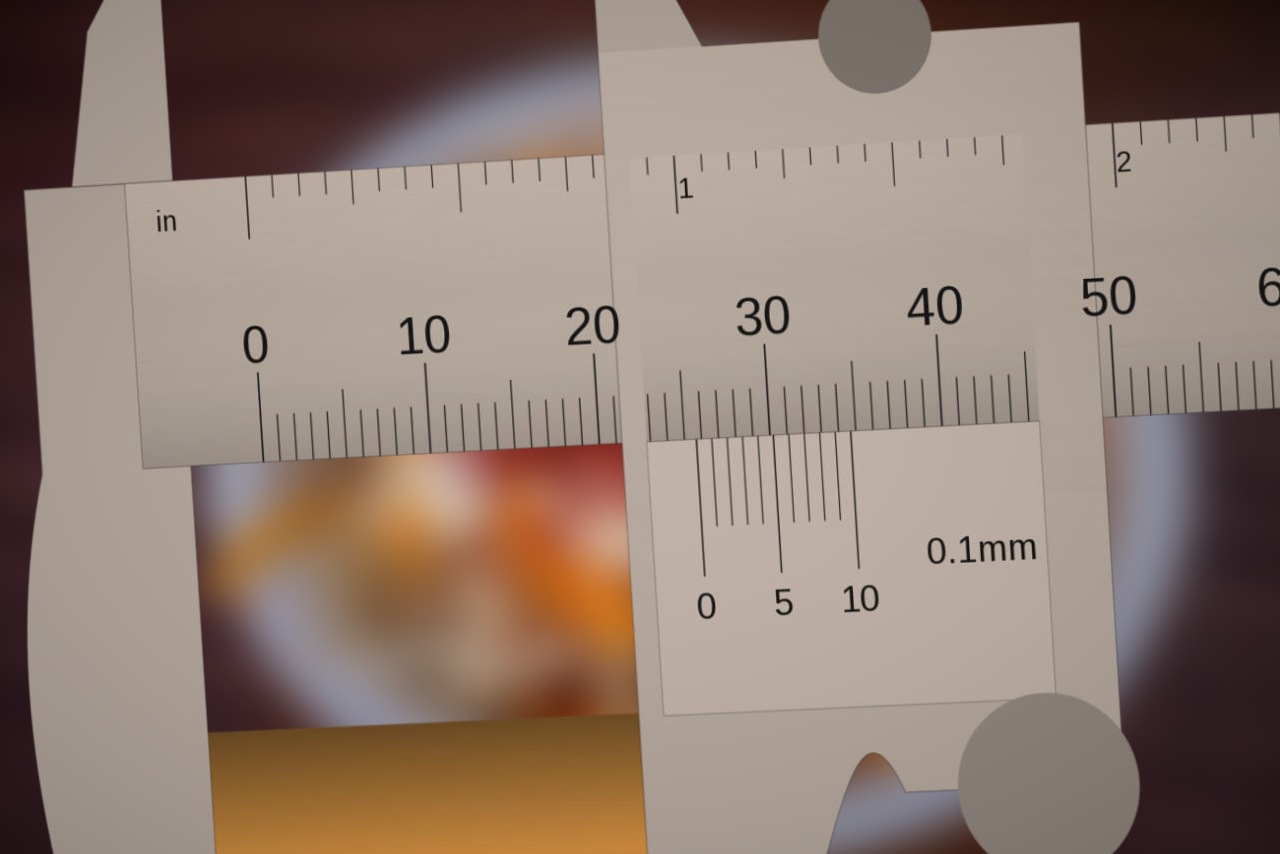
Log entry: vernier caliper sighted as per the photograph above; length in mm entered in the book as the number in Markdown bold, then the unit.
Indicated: **25.7** mm
